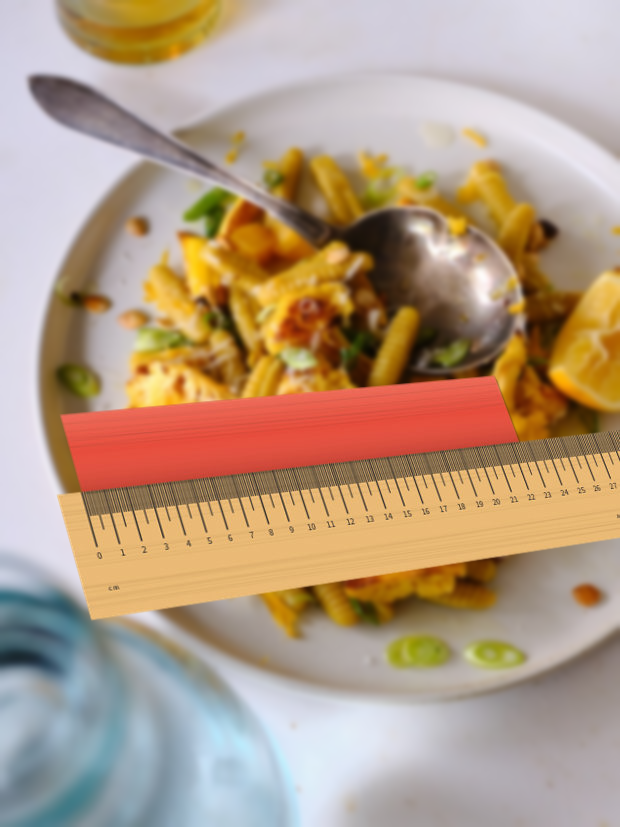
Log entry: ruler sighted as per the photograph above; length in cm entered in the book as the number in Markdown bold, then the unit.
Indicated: **22.5** cm
